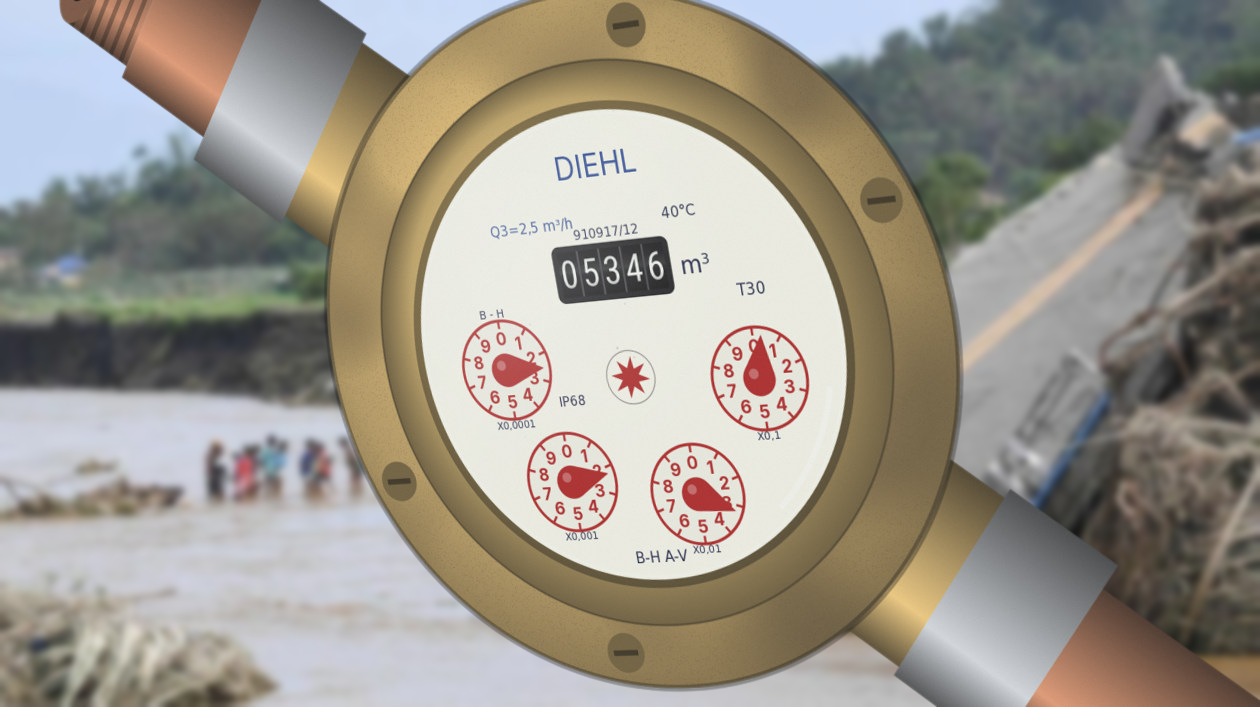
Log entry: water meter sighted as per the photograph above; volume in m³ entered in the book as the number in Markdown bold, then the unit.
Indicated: **5346.0322** m³
